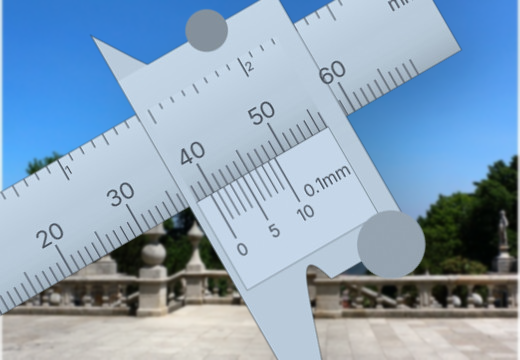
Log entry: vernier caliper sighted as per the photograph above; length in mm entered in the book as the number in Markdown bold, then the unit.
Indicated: **39.6** mm
